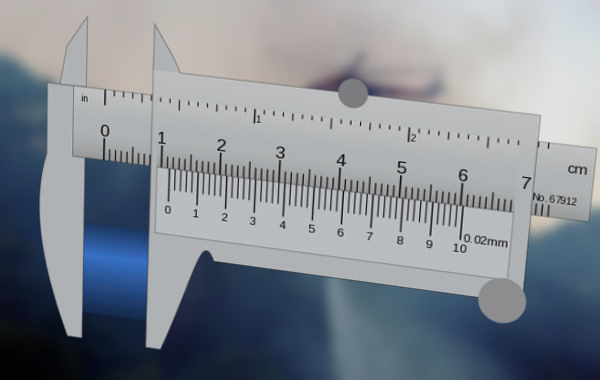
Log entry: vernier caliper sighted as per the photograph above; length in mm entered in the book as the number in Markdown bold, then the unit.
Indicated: **11.4** mm
